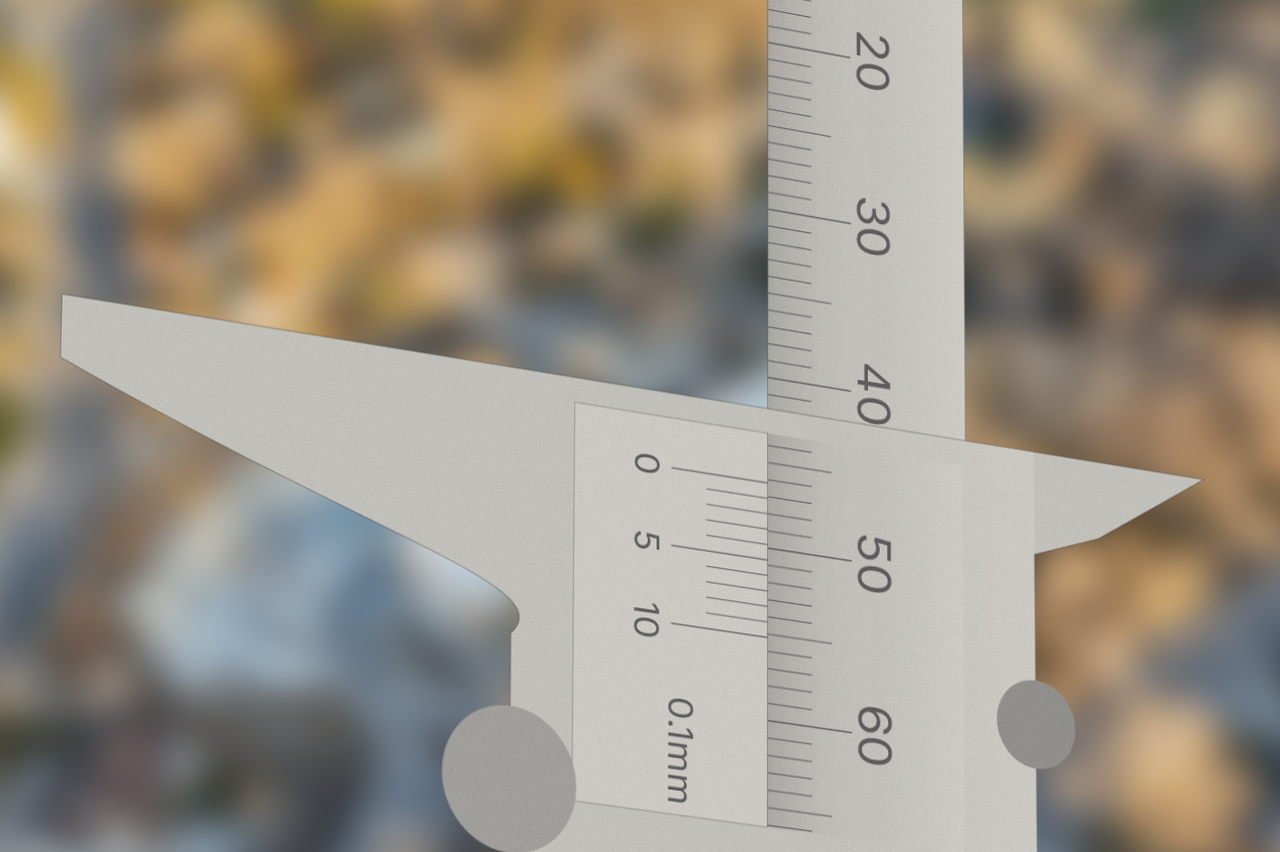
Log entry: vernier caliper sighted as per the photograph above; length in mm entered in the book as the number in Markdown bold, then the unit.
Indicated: **46.2** mm
